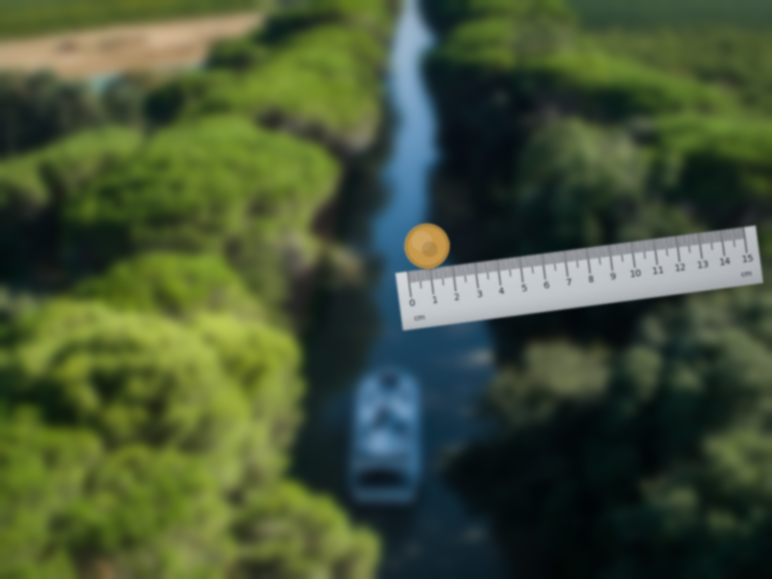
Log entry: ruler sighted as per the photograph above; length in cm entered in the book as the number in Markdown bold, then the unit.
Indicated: **2** cm
